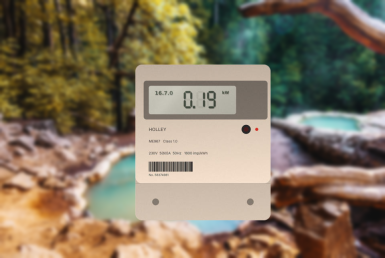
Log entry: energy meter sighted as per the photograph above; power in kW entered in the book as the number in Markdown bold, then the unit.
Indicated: **0.19** kW
